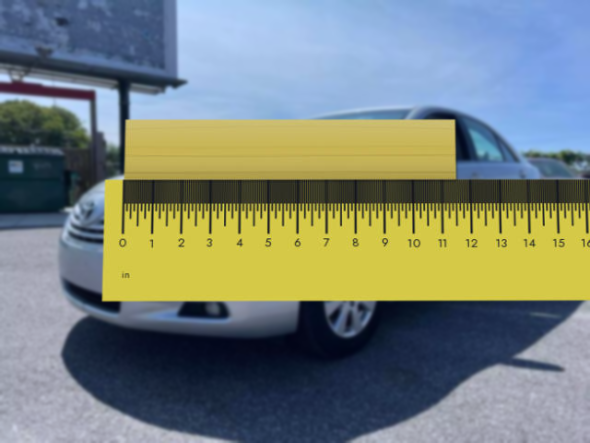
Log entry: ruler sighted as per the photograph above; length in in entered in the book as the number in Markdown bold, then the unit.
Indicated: **11.5** in
